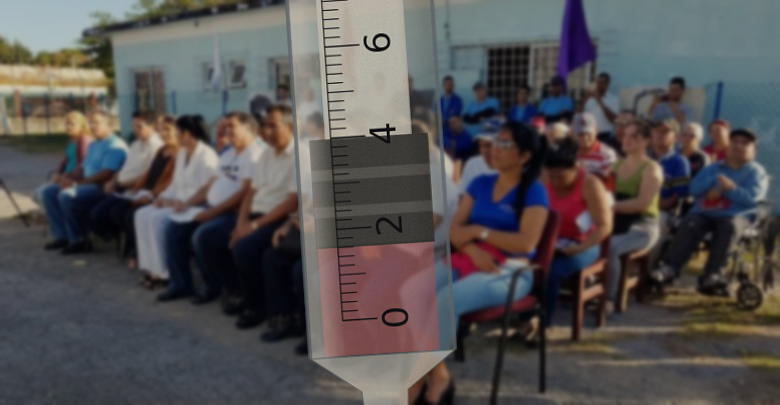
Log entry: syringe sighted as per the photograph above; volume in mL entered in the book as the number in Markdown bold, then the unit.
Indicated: **1.6** mL
